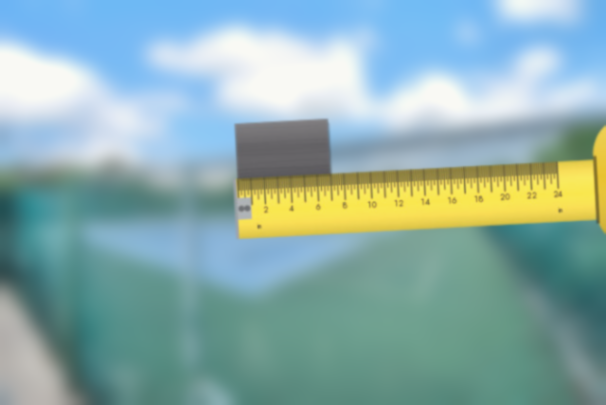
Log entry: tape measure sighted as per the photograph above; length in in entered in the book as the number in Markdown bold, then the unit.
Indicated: **7** in
